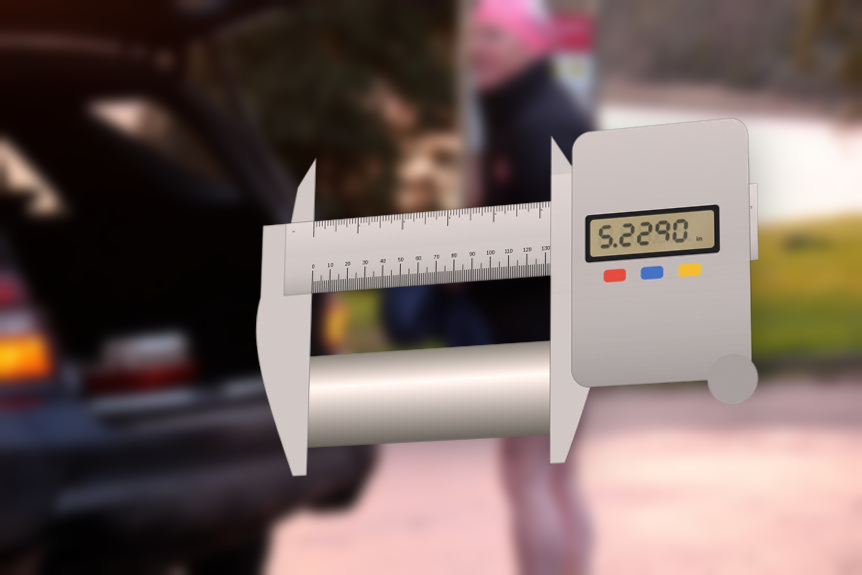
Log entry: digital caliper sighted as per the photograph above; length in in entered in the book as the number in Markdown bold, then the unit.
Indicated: **5.2290** in
